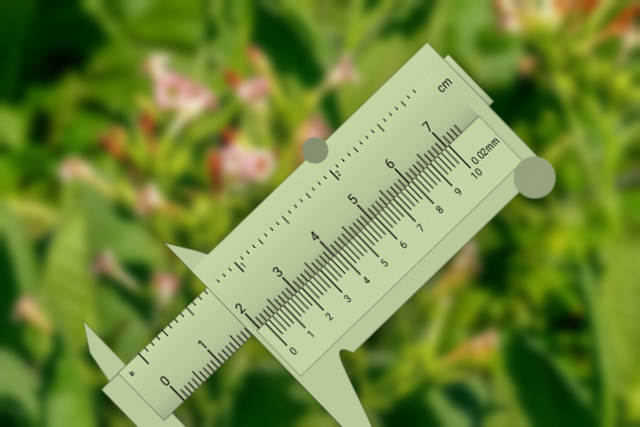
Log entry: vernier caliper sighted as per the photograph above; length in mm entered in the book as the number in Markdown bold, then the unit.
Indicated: **21.5** mm
